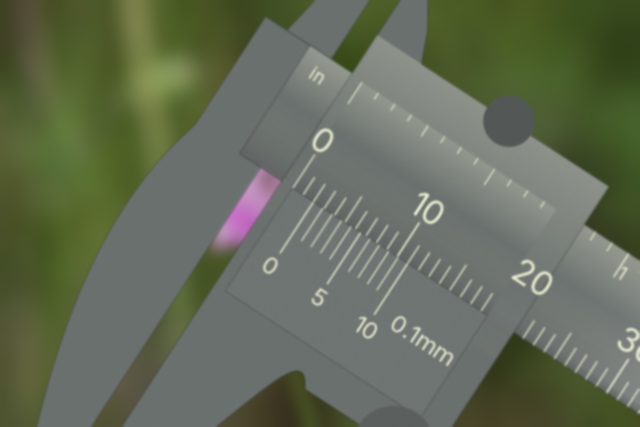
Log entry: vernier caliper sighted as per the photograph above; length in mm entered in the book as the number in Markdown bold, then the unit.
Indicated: **2.0** mm
